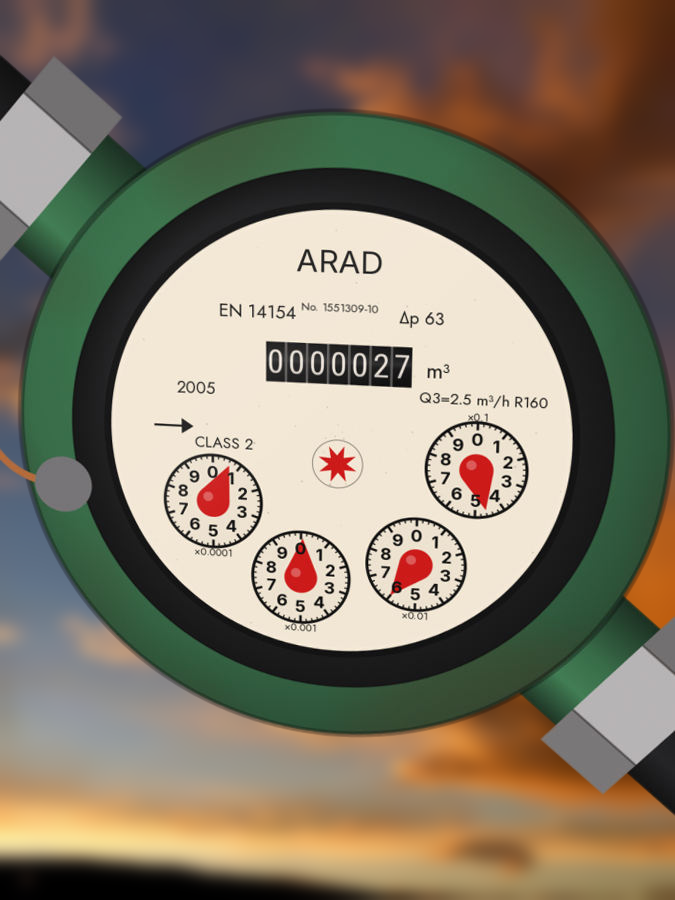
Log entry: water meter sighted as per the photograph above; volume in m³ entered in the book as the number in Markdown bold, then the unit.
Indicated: **27.4600** m³
